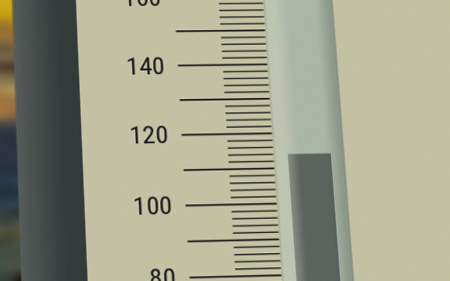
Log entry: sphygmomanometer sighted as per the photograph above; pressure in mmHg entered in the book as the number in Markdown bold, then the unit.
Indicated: **114** mmHg
